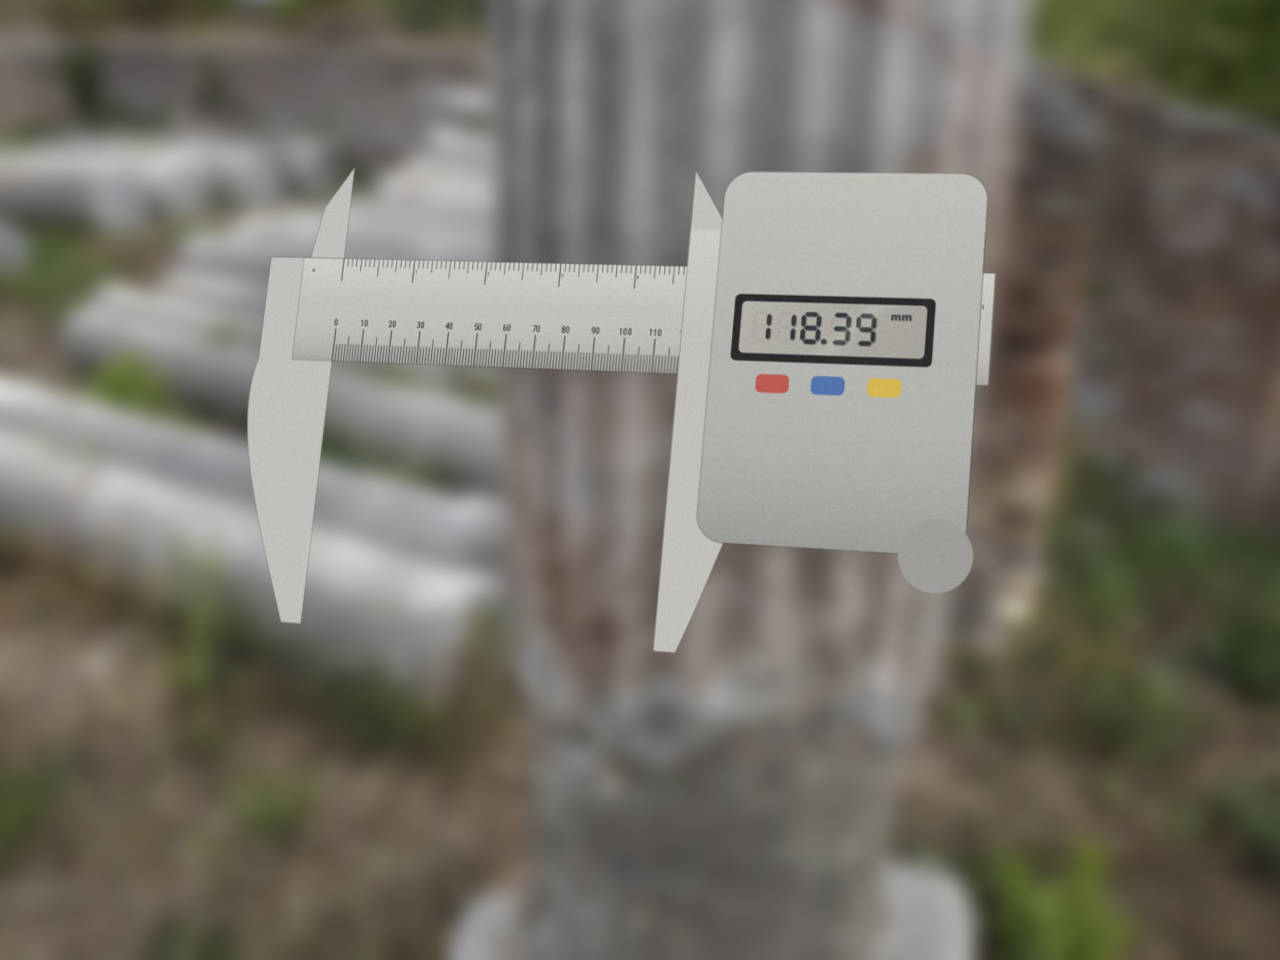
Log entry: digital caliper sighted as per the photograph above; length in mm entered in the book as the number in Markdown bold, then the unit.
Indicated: **118.39** mm
